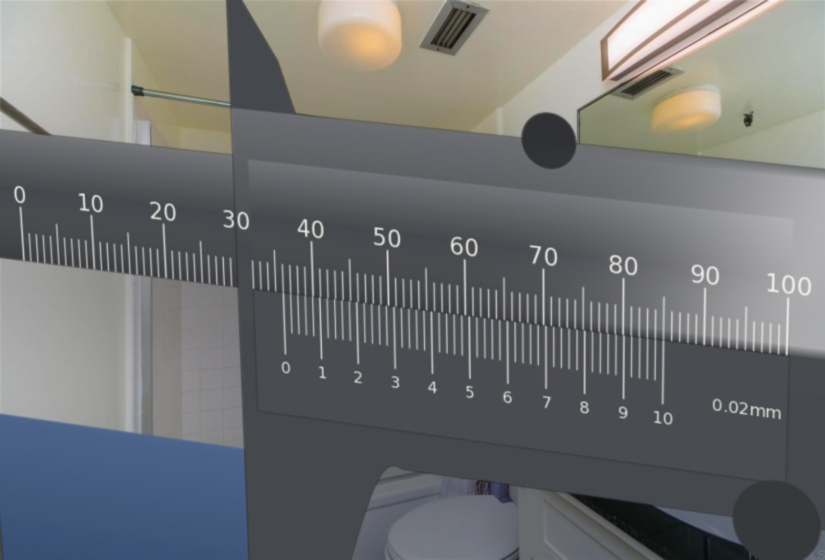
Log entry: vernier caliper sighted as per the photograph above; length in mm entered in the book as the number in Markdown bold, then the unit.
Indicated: **36.0** mm
